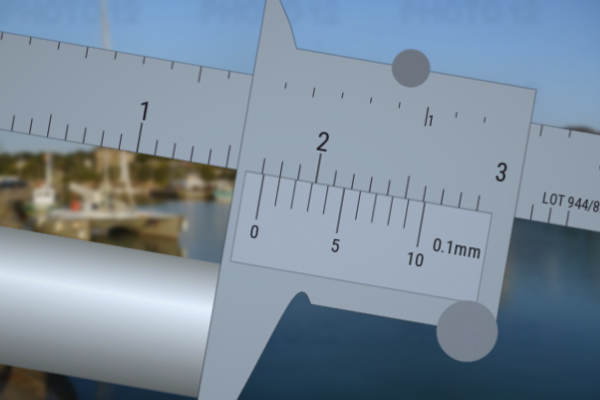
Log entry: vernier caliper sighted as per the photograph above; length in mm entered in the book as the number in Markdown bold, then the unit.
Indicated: **17.1** mm
